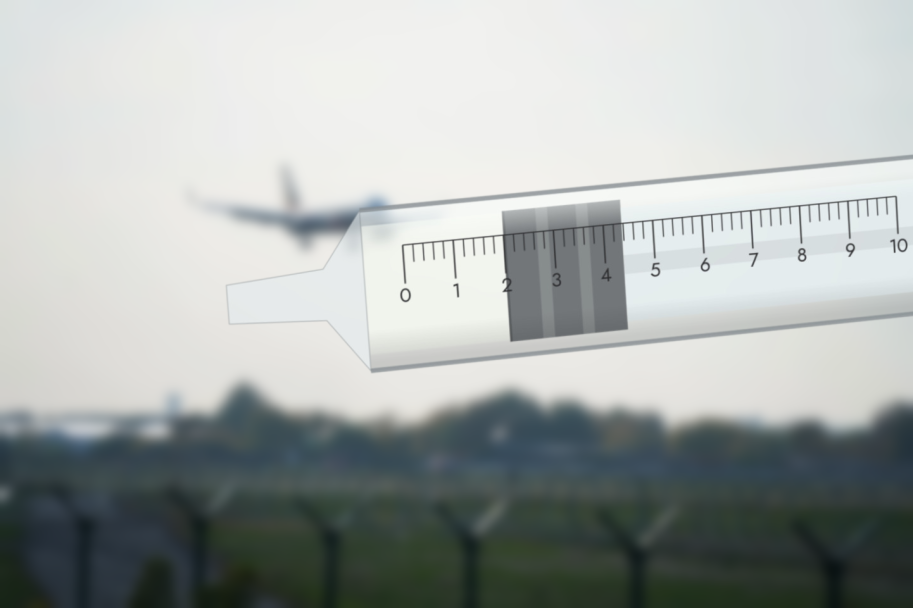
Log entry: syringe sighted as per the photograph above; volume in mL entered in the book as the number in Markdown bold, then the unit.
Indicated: **2** mL
